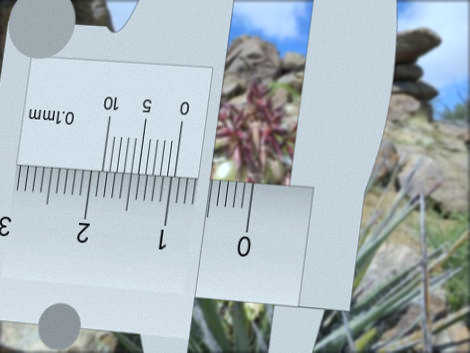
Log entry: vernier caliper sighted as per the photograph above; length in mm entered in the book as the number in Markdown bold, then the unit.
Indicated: **9.6** mm
